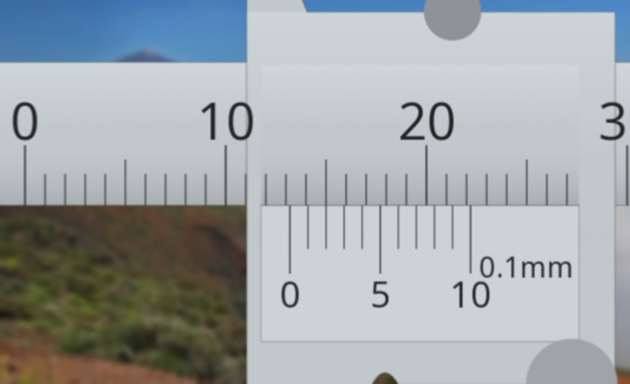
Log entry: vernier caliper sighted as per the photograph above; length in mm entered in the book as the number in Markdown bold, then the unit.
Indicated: **13.2** mm
